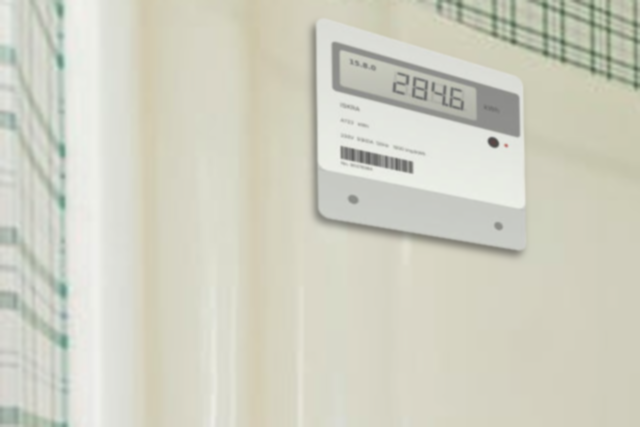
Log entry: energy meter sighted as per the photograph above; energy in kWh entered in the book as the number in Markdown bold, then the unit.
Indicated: **284.6** kWh
